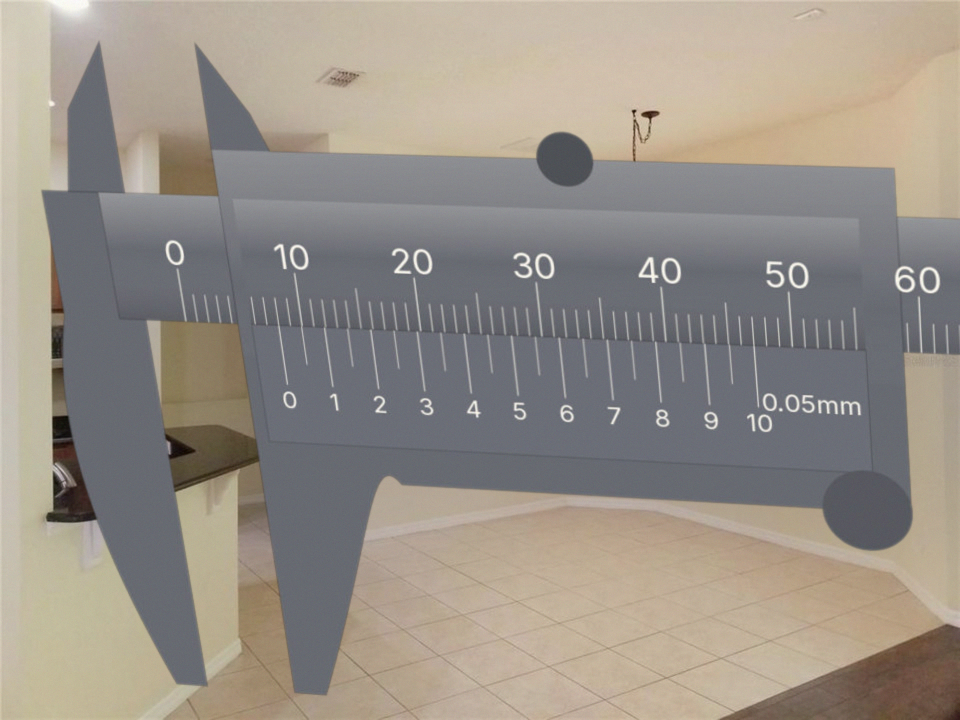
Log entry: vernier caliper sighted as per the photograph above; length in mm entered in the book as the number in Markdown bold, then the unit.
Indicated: **8.0** mm
